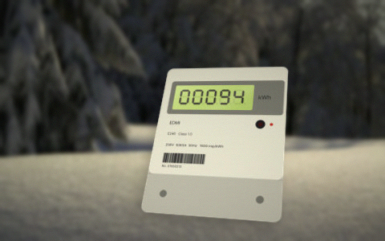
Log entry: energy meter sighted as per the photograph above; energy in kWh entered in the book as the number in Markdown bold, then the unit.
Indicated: **94** kWh
